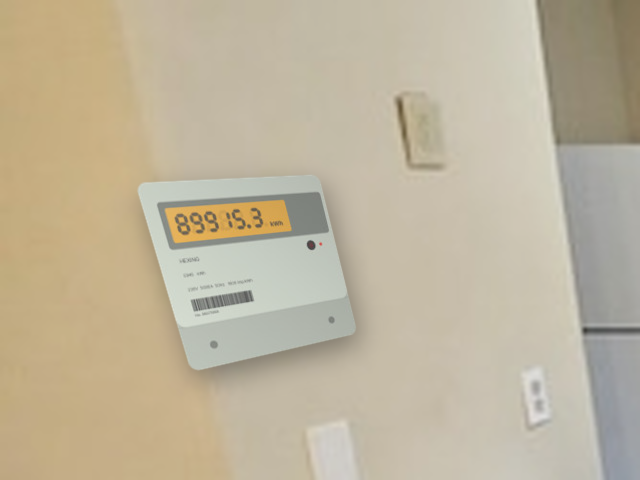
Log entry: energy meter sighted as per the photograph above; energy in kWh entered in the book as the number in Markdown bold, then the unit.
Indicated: **89915.3** kWh
